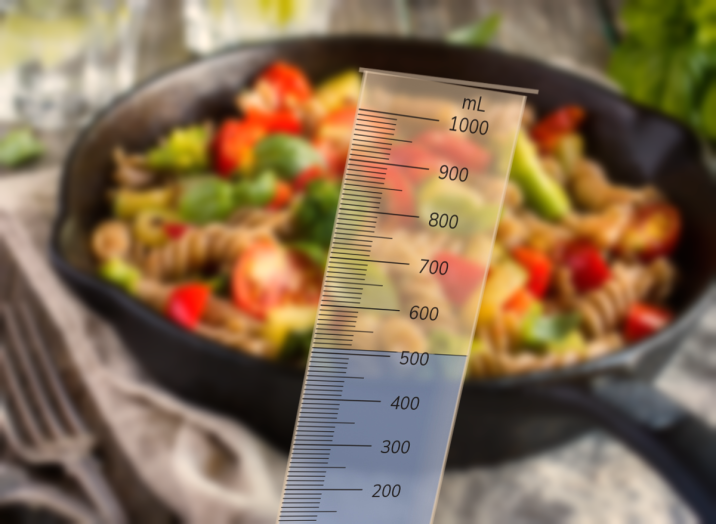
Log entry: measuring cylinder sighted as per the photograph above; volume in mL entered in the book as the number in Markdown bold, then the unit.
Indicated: **510** mL
